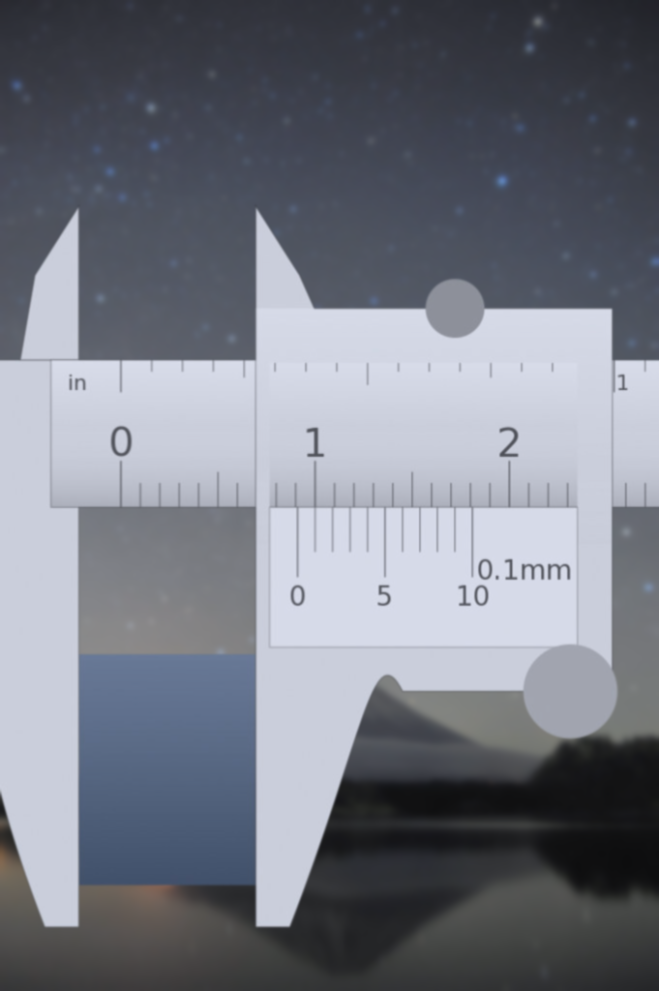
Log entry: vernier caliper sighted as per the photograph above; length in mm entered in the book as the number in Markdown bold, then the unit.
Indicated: **9.1** mm
